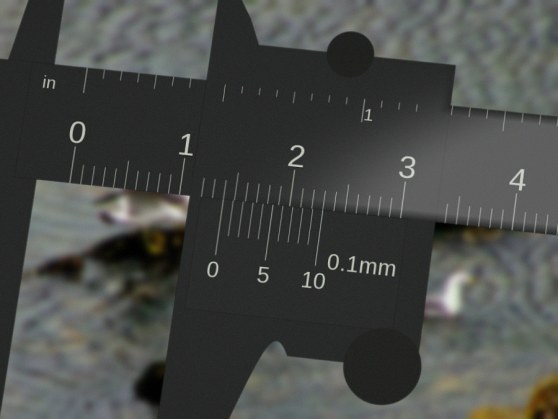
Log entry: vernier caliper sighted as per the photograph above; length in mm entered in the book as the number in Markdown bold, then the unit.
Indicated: **14.0** mm
